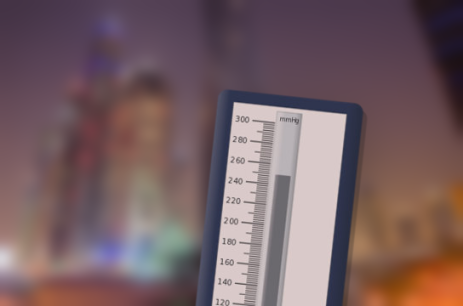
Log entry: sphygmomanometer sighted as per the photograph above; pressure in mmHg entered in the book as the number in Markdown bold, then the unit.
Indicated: **250** mmHg
